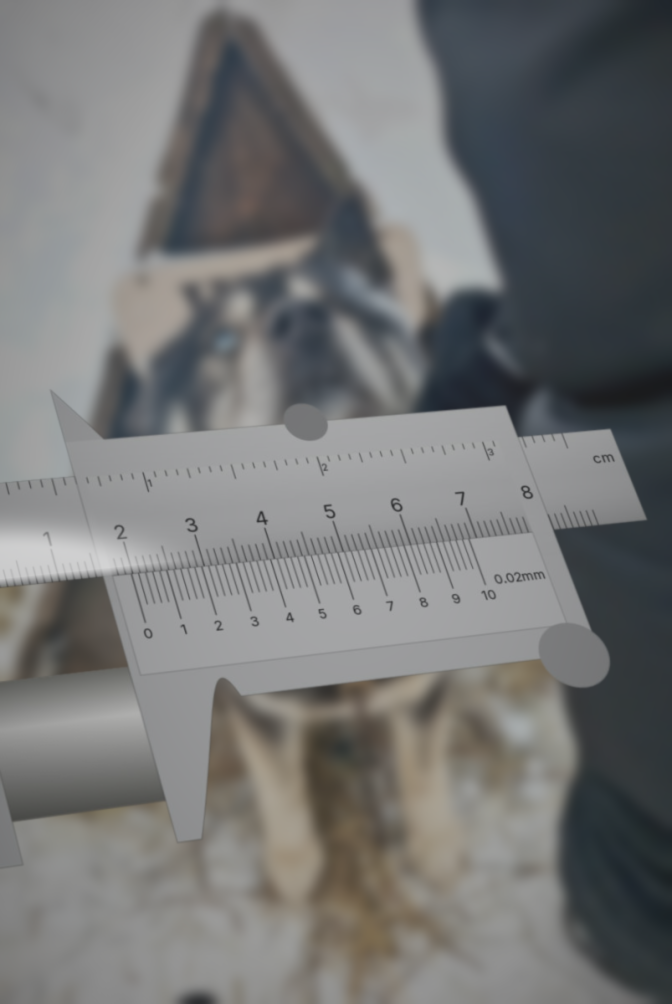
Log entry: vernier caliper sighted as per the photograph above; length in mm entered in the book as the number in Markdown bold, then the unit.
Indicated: **19.8** mm
